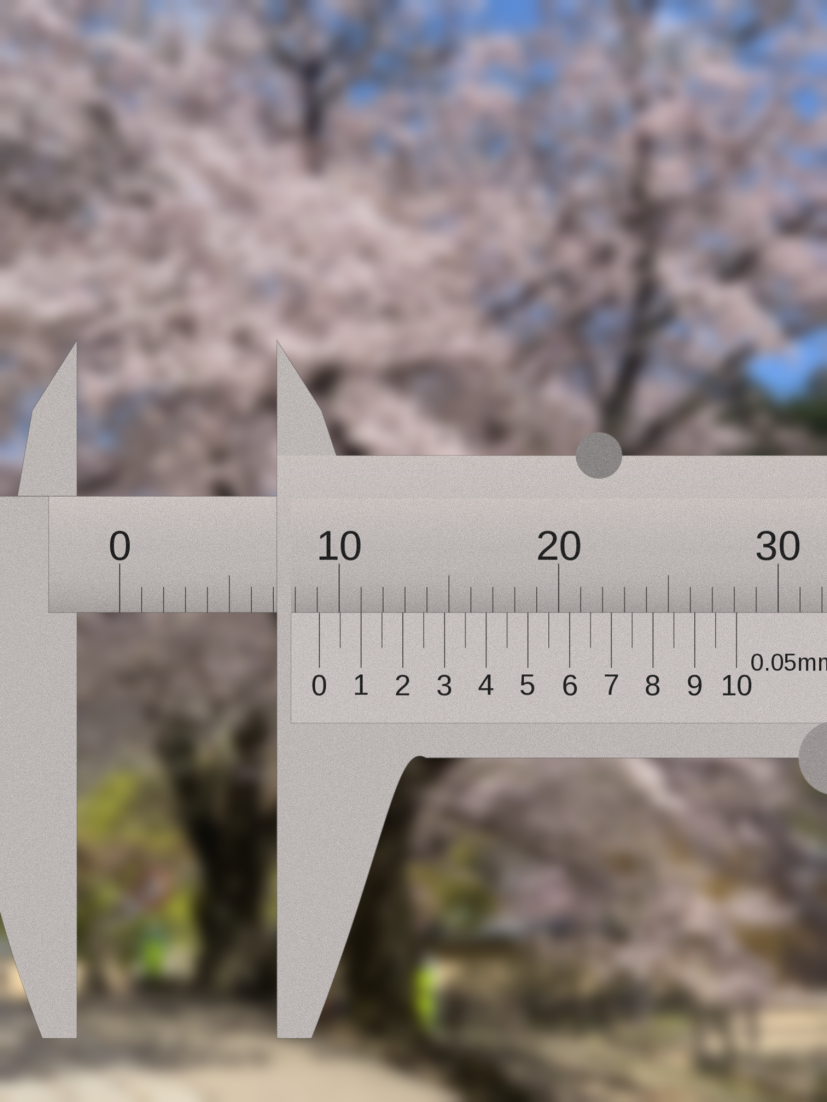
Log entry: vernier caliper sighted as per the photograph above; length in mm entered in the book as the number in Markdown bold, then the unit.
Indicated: **9.10** mm
